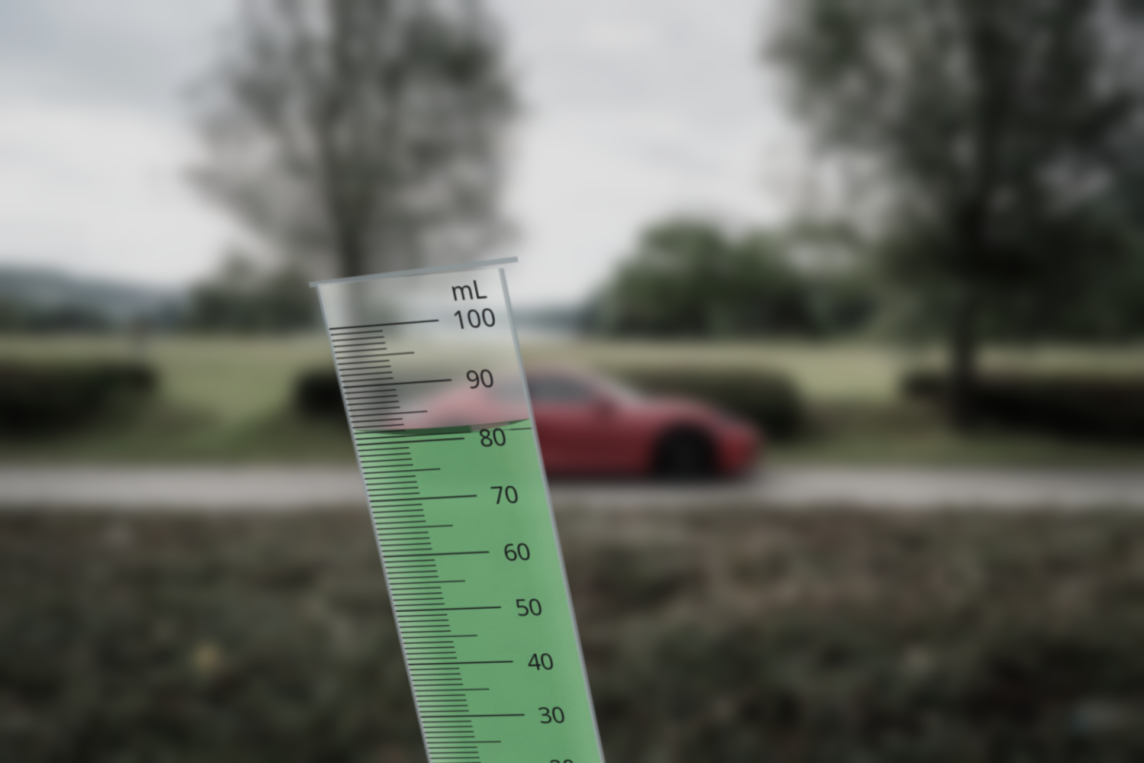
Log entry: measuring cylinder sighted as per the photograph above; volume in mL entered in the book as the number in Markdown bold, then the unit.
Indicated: **81** mL
